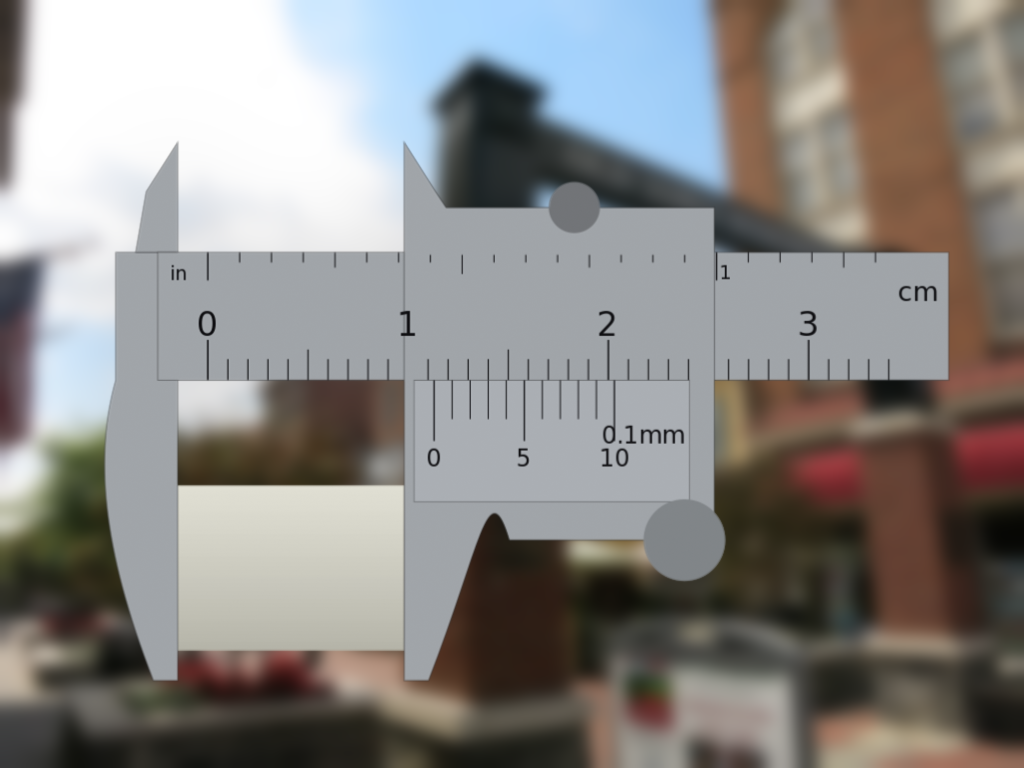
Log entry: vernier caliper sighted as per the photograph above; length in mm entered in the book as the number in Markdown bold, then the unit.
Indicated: **11.3** mm
